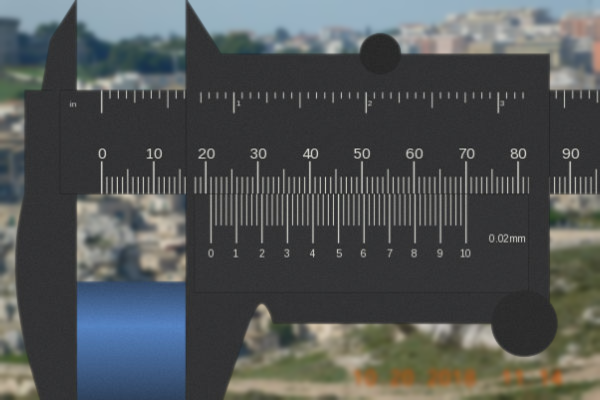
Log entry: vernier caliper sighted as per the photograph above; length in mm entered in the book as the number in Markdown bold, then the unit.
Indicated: **21.0** mm
